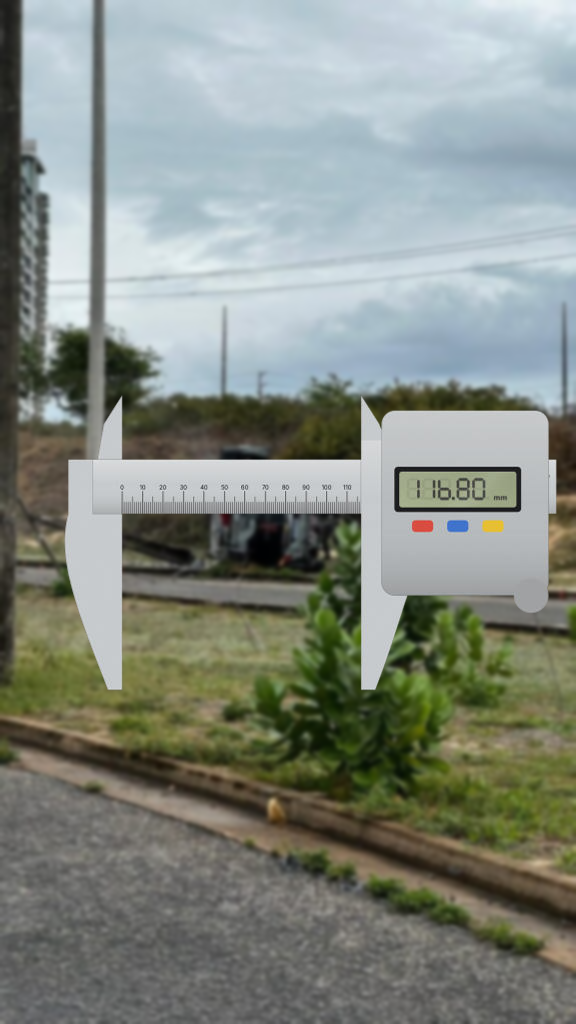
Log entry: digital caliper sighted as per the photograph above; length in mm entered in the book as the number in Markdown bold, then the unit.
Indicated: **116.80** mm
